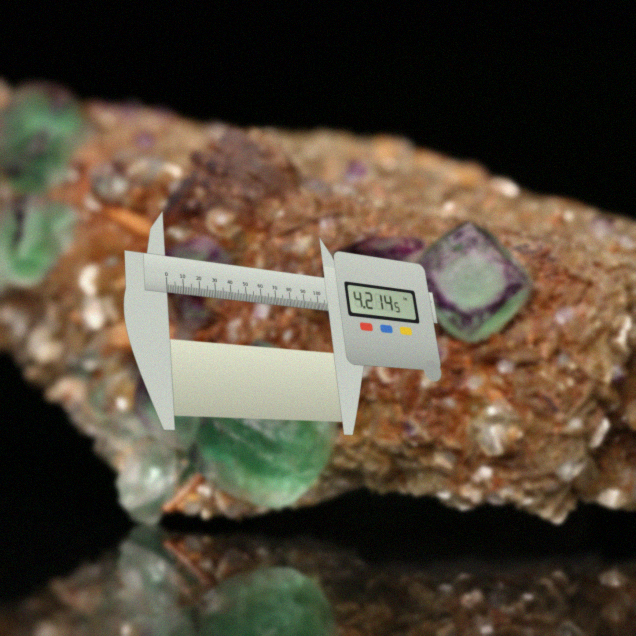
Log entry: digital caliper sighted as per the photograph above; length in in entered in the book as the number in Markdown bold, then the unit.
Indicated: **4.2145** in
